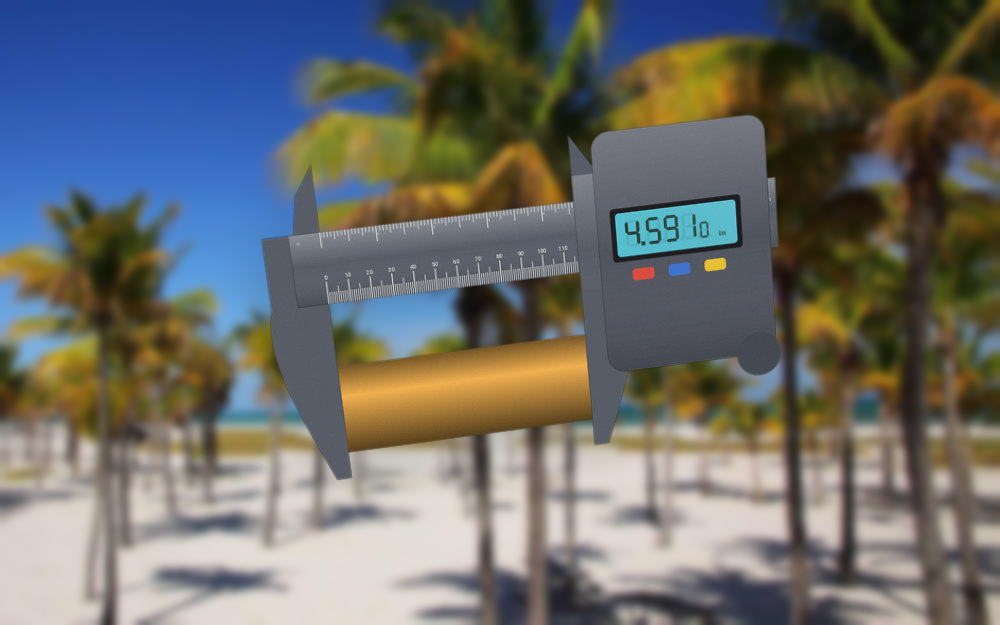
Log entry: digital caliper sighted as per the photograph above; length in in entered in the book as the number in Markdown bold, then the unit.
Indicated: **4.5910** in
